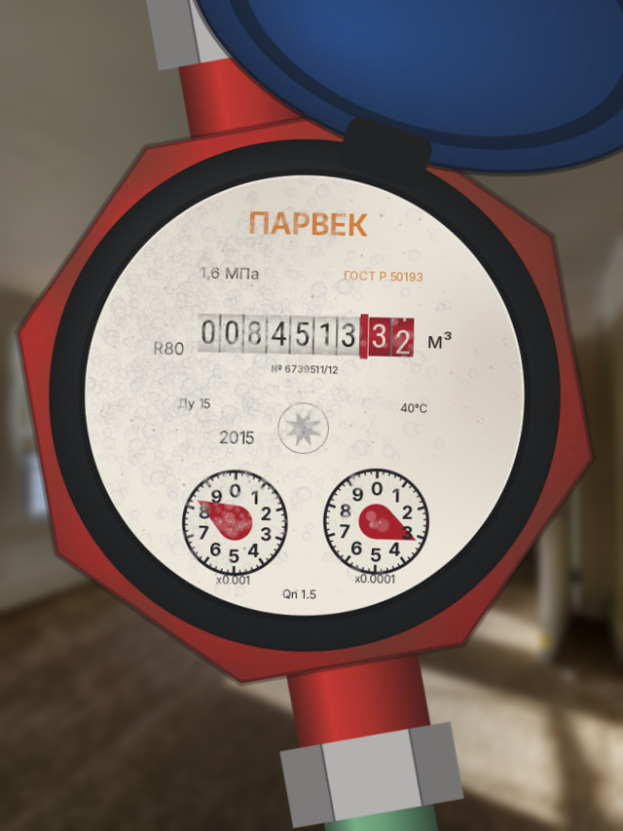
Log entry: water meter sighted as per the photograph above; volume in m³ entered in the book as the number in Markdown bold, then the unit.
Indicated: **84513.3183** m³
